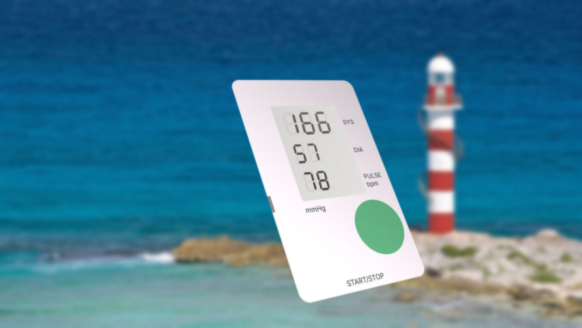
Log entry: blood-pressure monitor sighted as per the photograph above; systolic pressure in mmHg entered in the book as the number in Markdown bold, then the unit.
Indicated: **166** mmHg
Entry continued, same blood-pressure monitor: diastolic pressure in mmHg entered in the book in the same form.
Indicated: **57** mmHg
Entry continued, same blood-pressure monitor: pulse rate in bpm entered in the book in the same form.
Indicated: **78** bpm
